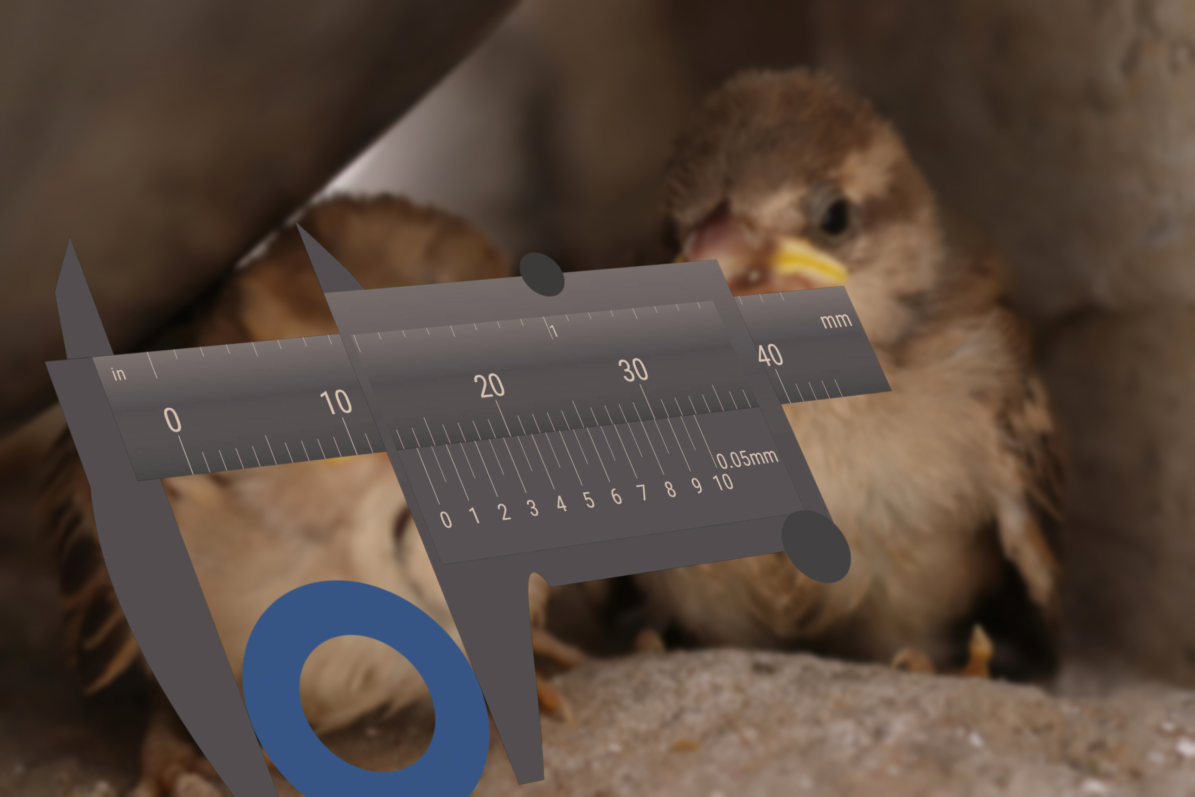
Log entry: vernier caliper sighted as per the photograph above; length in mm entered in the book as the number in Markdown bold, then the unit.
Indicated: **13.8** mm
